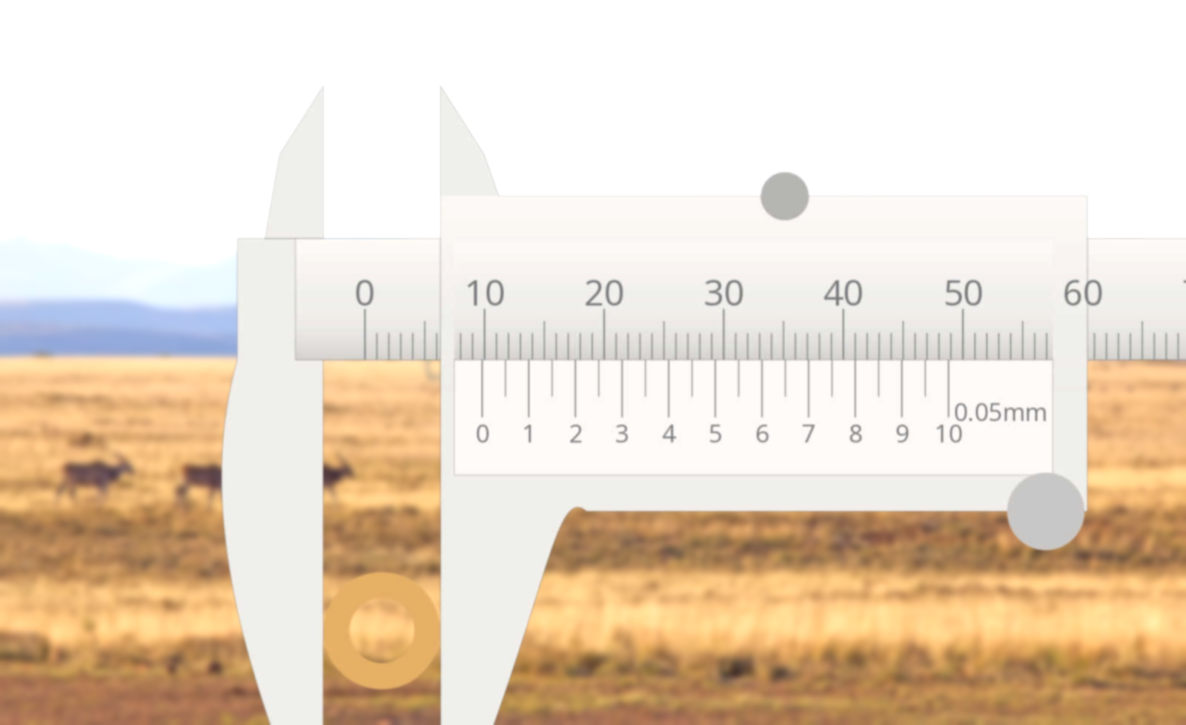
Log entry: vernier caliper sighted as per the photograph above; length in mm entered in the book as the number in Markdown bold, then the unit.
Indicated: **9.8** mm
